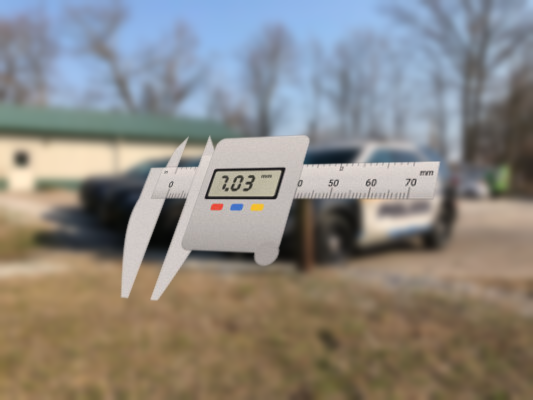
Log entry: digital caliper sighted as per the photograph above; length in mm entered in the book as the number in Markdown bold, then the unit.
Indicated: **7.03** mm
